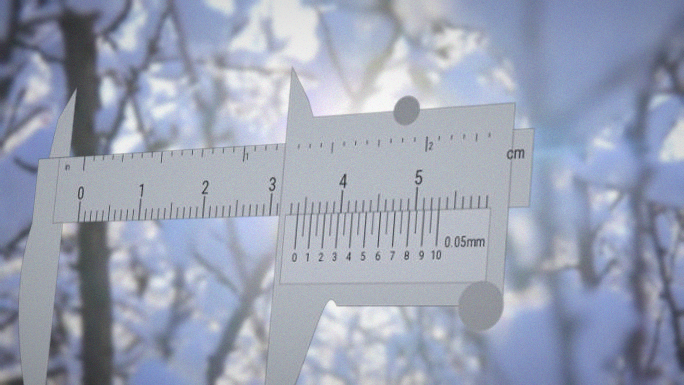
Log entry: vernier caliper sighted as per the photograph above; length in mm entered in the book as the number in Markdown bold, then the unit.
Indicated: **34.0** mm
